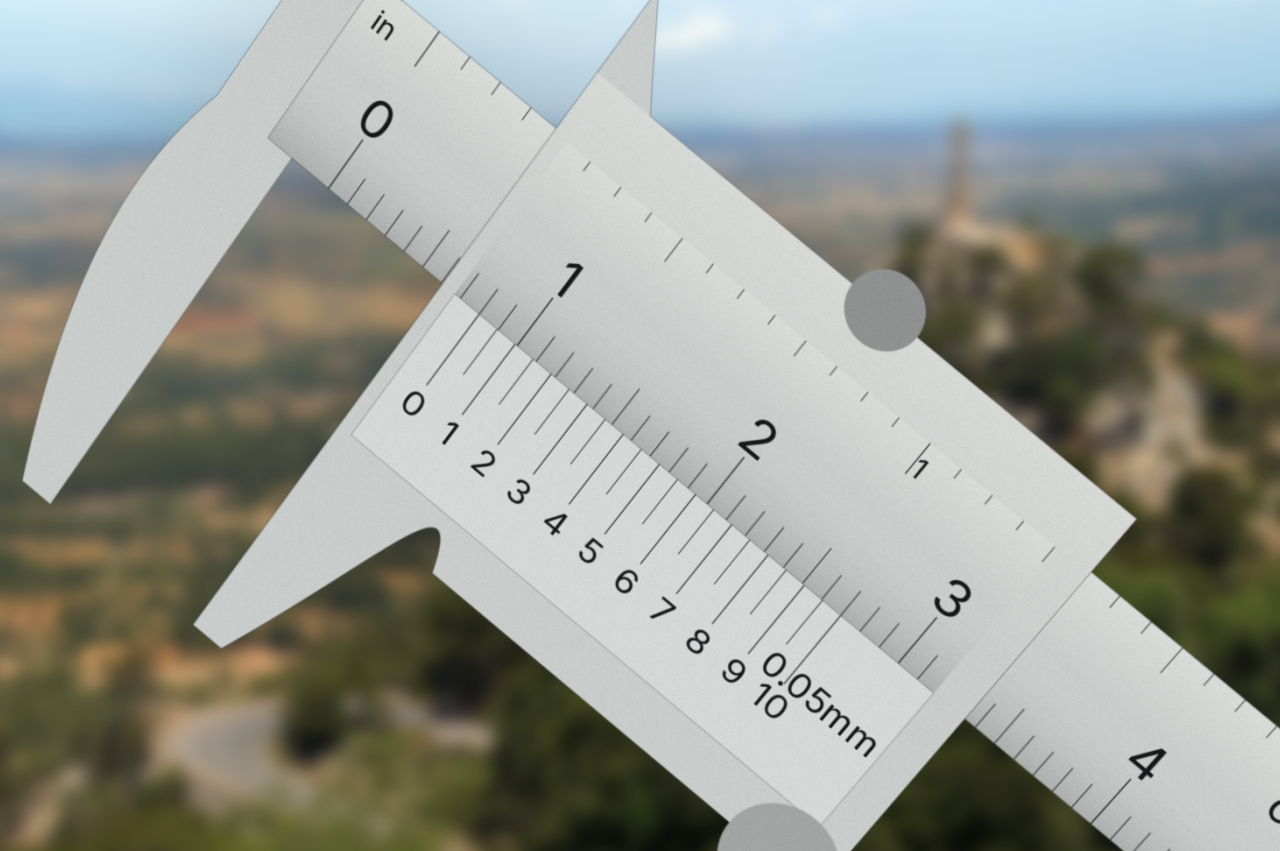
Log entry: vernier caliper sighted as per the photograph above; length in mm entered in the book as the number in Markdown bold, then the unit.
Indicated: **8.0** mm
